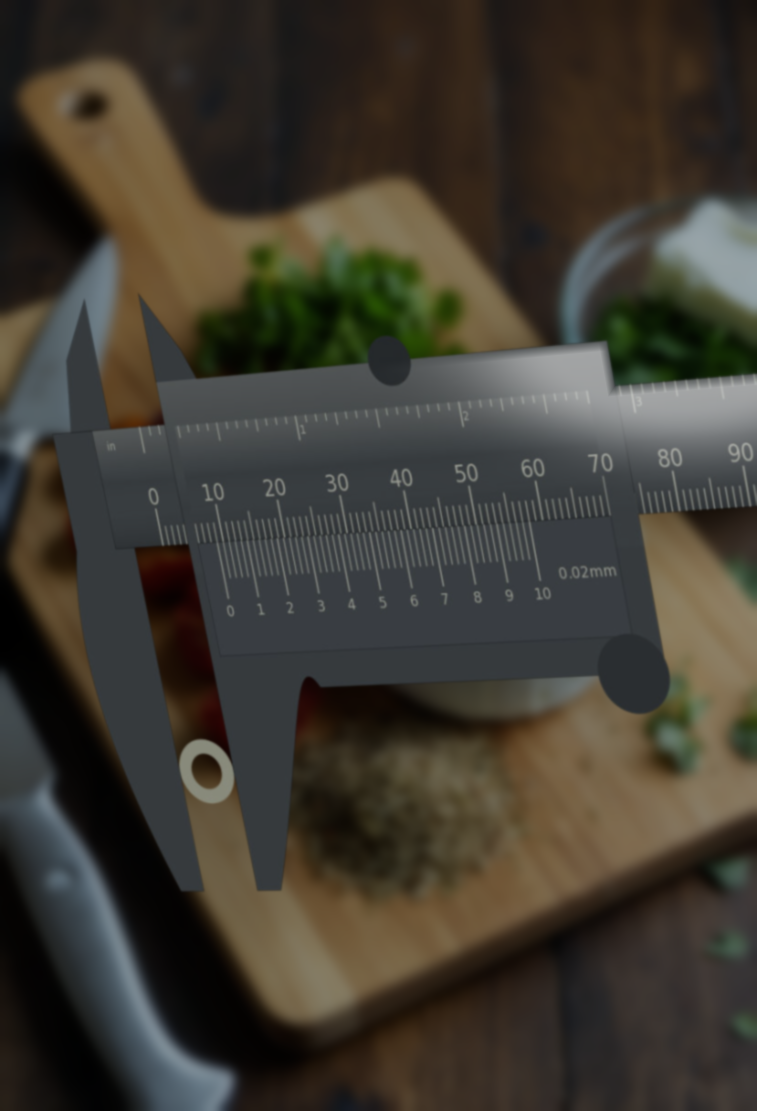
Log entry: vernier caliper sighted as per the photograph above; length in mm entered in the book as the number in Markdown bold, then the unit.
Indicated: **9.0** mm
